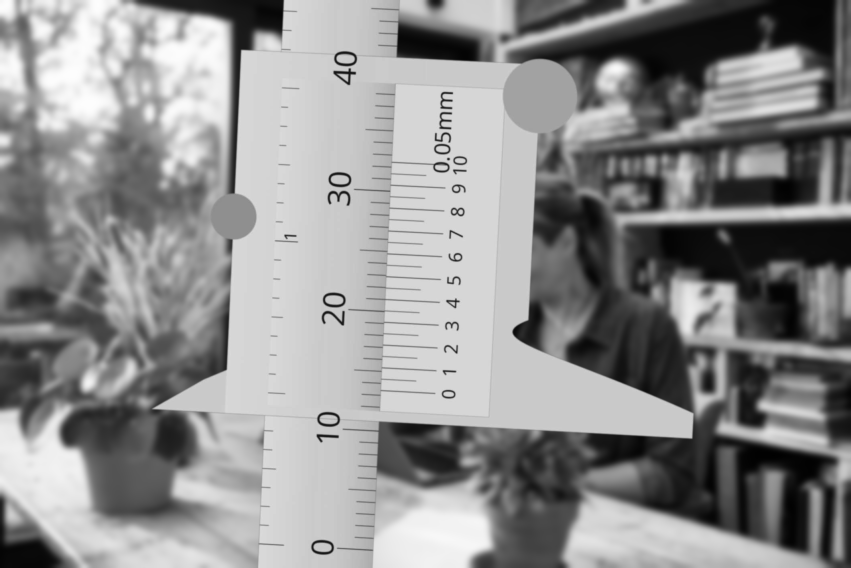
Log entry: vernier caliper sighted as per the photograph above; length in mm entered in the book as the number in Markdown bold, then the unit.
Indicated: **13.4** mm
